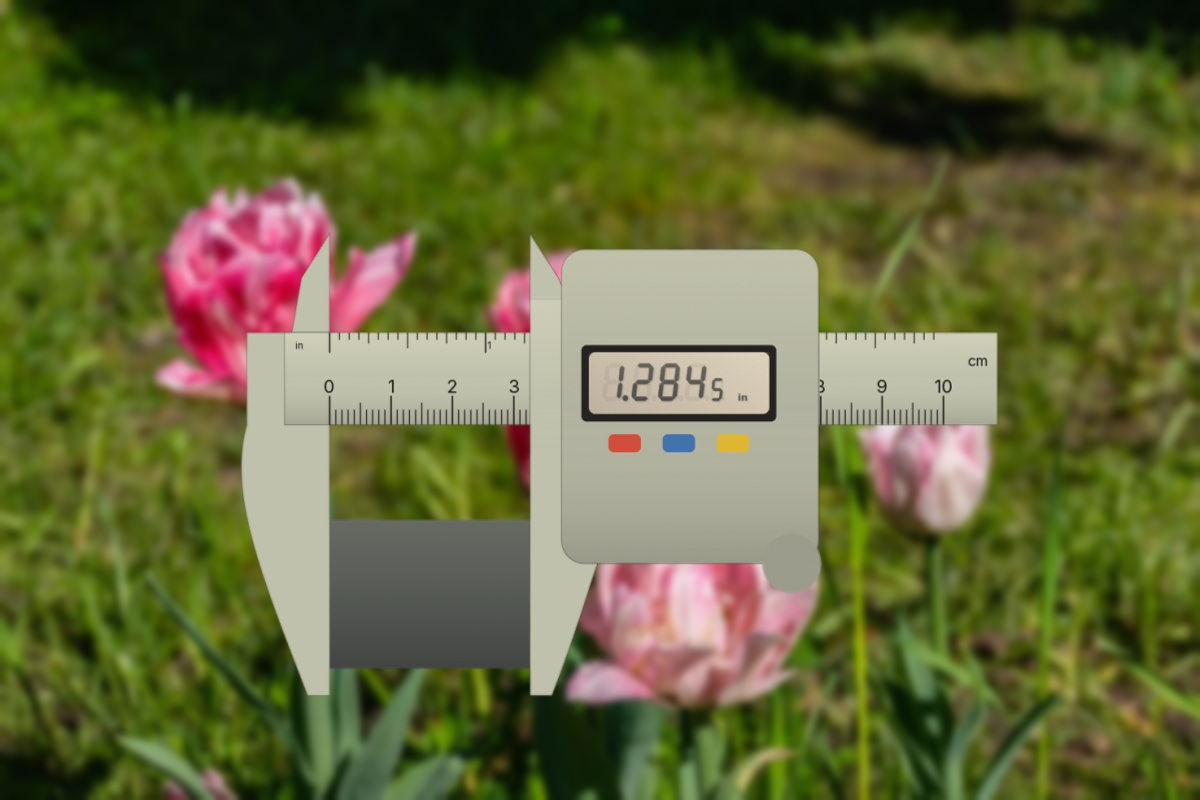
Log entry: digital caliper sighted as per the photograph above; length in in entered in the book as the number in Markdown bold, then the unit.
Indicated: **1.2845** in
